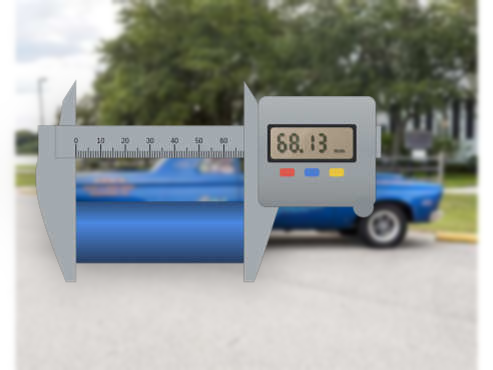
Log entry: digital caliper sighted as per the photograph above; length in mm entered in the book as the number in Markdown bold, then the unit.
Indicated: **68.13** mm
